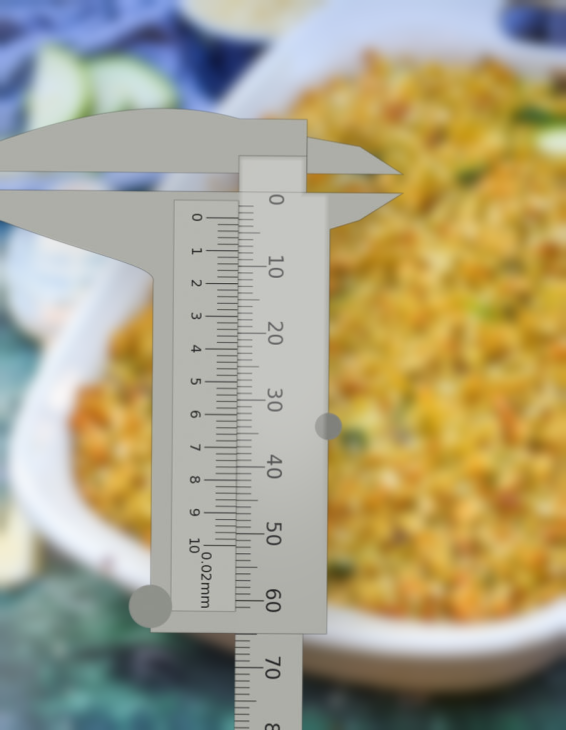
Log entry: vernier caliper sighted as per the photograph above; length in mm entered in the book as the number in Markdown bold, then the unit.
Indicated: **2.8** mm
